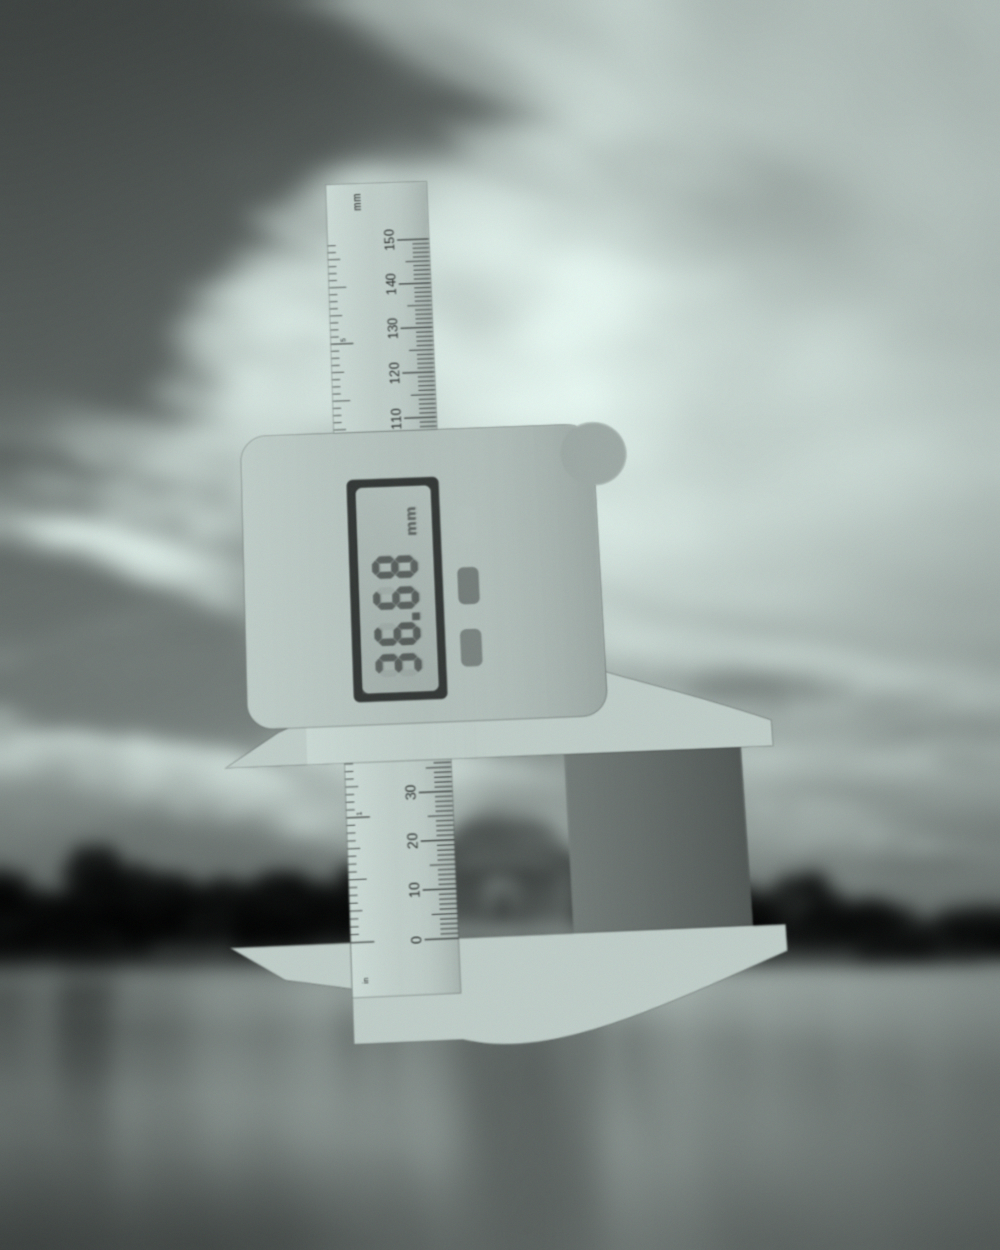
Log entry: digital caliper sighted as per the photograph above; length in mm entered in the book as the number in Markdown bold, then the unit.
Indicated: **36.68** mm
